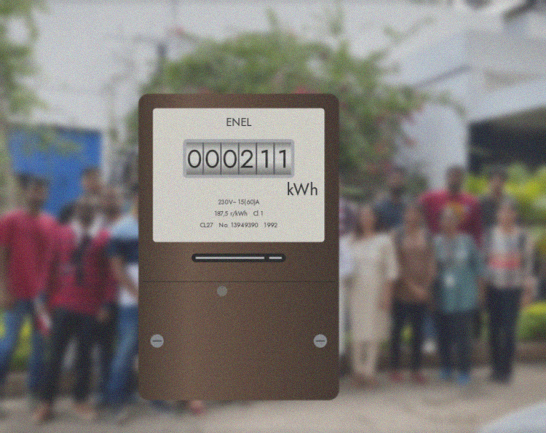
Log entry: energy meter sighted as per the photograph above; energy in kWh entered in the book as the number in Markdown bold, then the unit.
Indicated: **211** kWh
